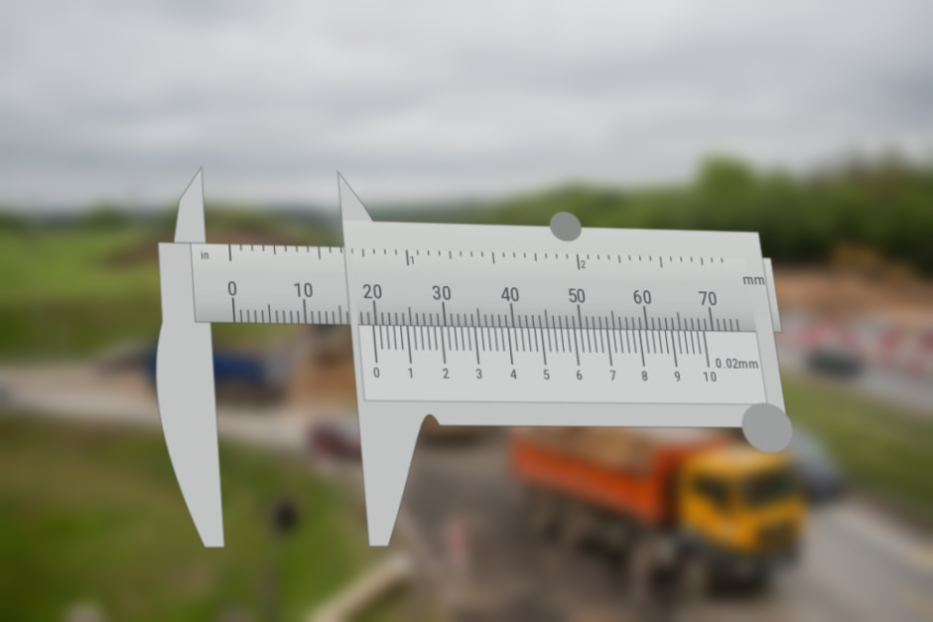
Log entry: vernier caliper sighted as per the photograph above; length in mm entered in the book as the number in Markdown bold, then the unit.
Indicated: **19.6** mm
